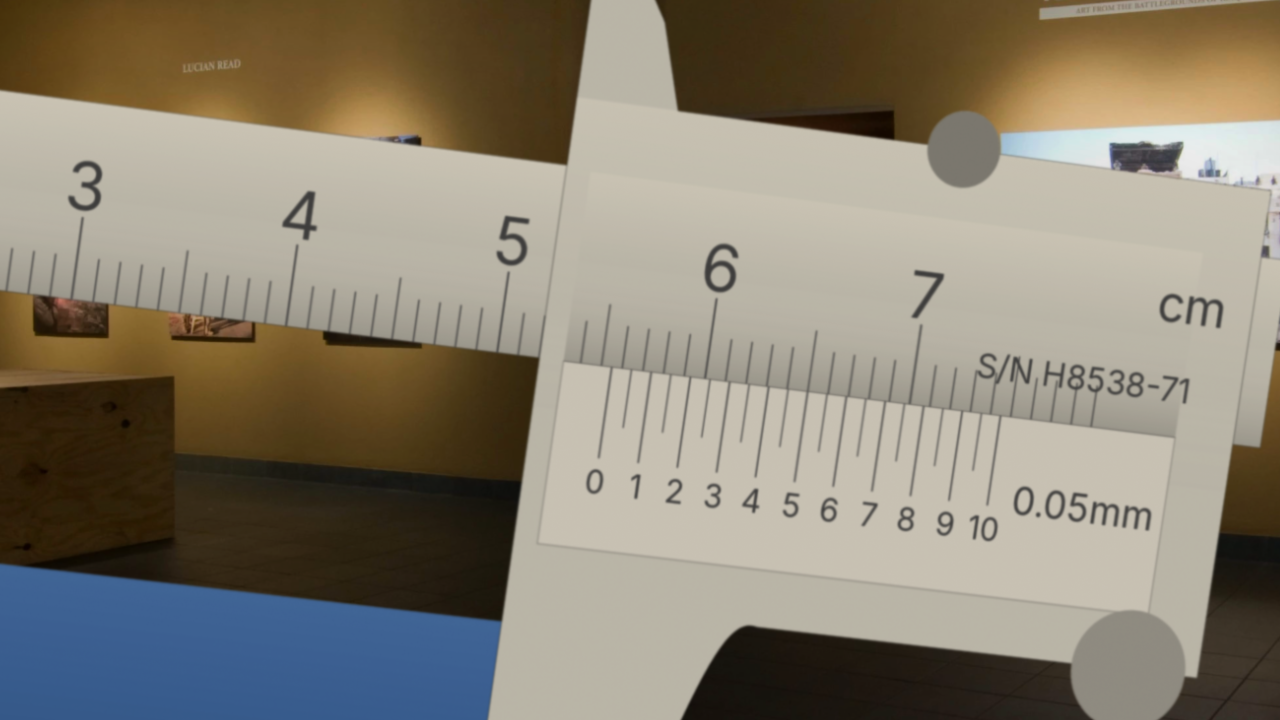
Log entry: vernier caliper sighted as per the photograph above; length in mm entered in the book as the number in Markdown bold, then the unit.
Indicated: **55.5** mm
